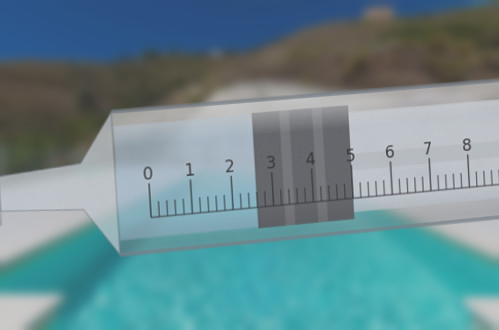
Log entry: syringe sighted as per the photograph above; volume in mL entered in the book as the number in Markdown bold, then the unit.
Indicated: **2.6** mL
